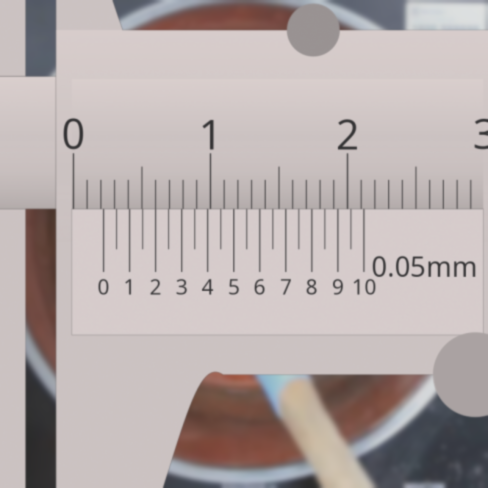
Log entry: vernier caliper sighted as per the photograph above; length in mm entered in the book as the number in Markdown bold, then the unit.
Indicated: **2.2** mm
